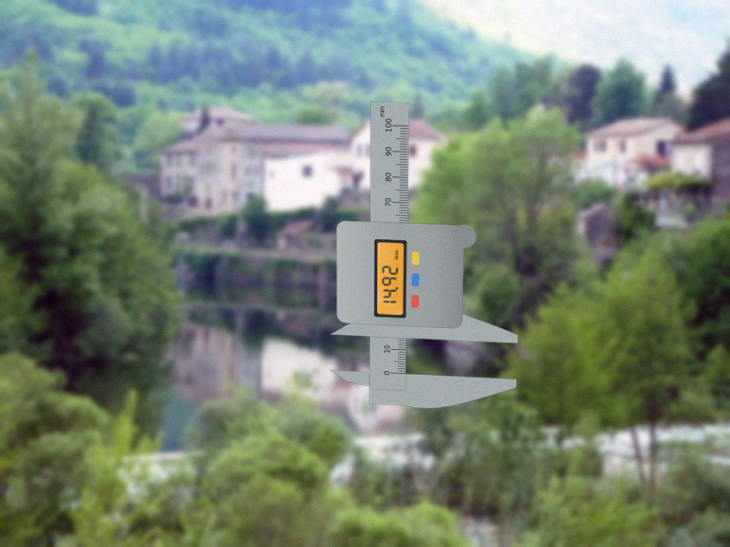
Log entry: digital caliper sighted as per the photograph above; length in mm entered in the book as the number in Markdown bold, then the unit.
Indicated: **14.92** mm
